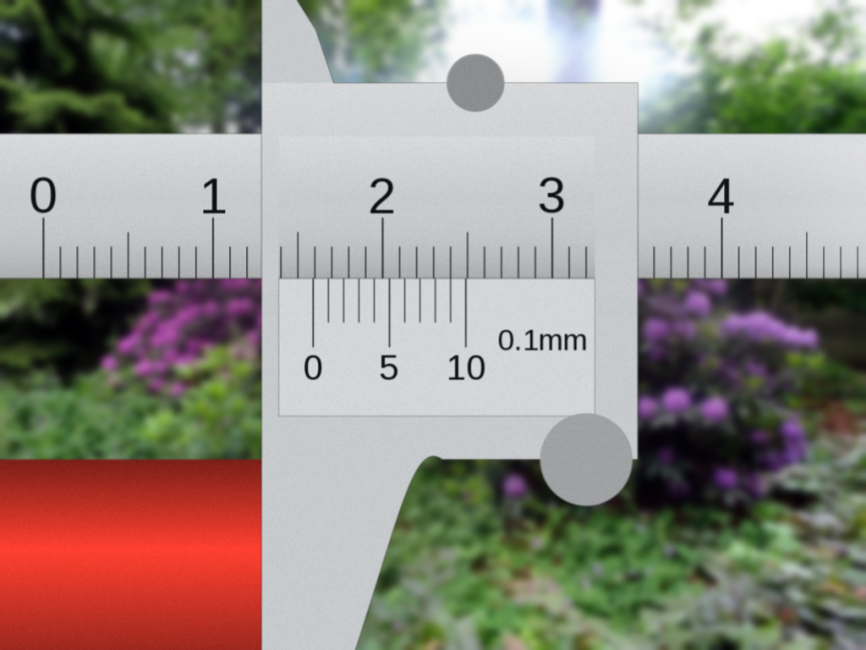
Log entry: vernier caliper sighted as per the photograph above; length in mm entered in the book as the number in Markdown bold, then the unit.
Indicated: **15.9** mm
